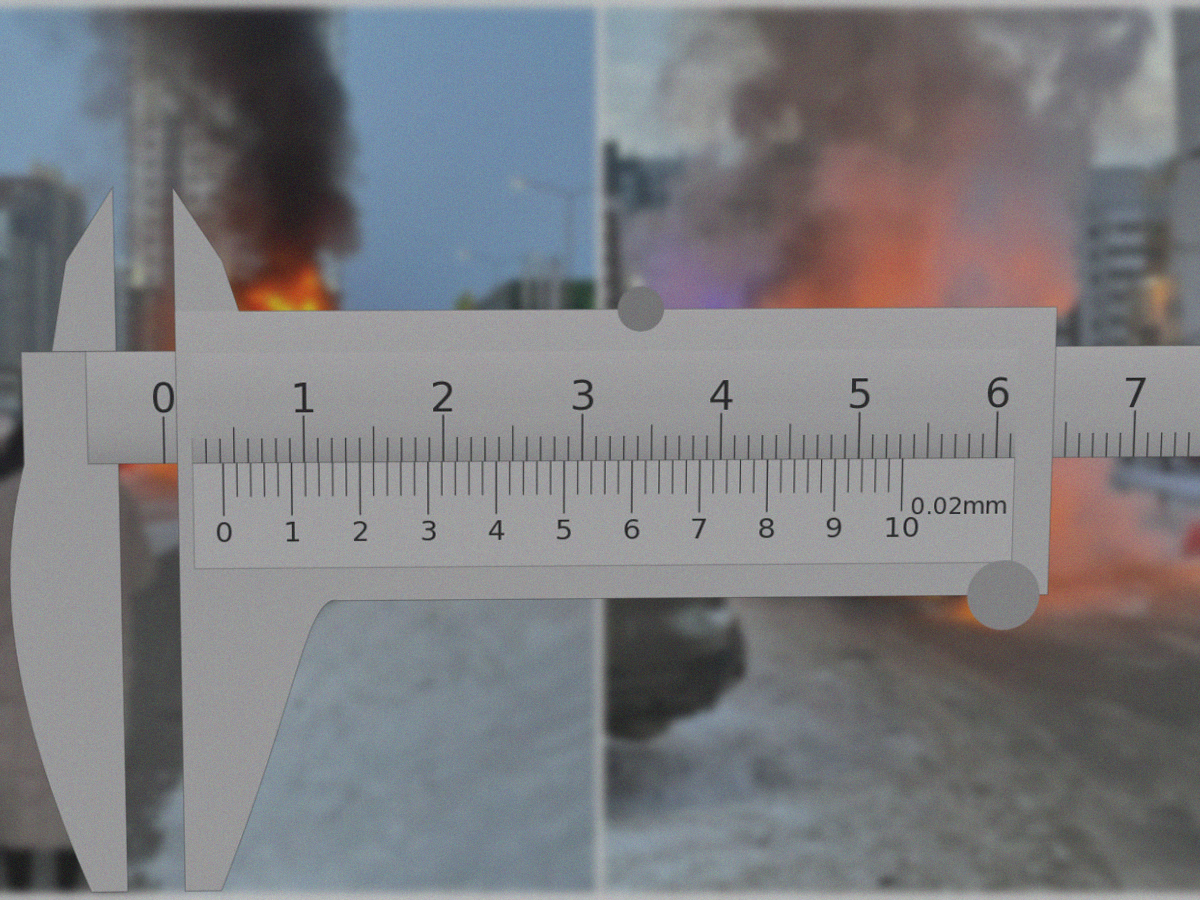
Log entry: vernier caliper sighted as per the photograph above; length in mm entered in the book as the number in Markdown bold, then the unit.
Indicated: **4.2** mm
